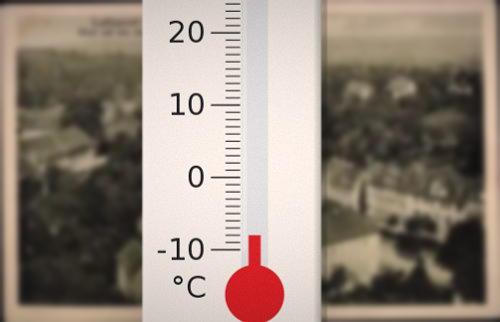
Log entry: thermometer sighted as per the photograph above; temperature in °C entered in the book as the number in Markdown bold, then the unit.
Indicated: **-8** °C
